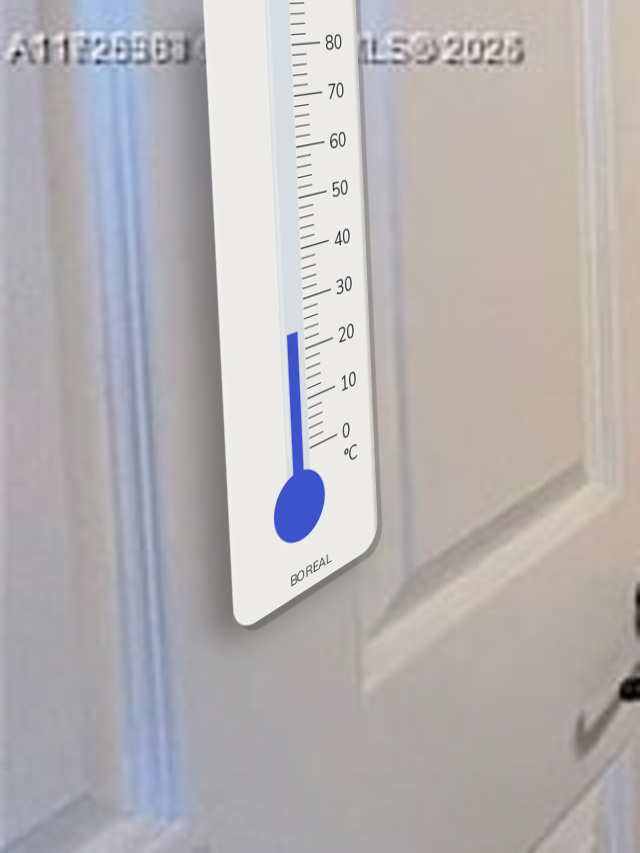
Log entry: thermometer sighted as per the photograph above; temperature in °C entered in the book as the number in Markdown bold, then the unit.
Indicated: **24** °C
